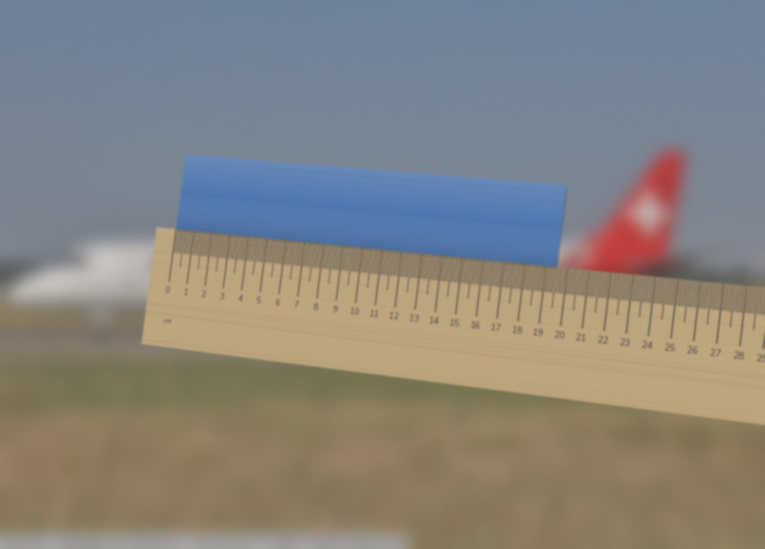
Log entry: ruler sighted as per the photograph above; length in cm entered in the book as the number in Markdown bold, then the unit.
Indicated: **19.5** cm
